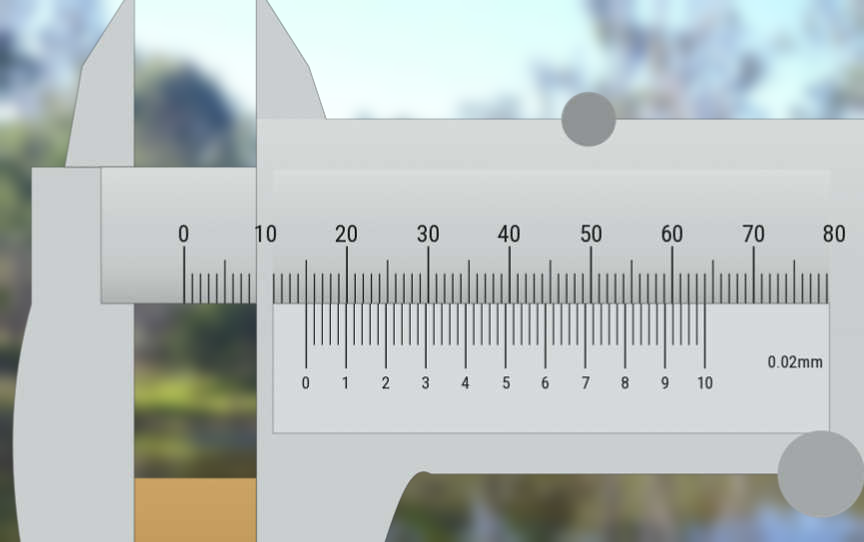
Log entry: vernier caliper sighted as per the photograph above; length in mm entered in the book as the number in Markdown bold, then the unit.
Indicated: **15.0** mm
